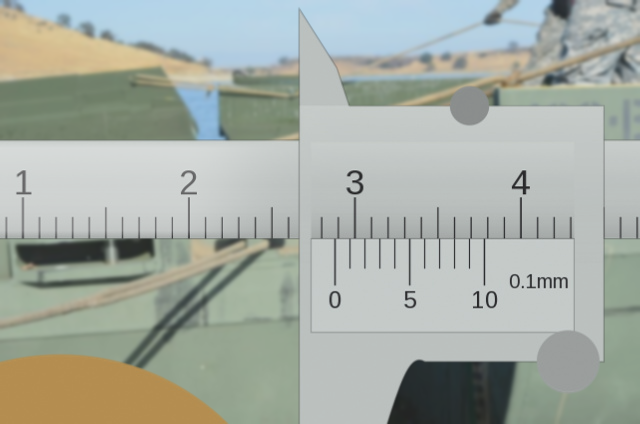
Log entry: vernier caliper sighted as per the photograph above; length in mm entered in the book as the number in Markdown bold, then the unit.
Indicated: **28.8** mm
